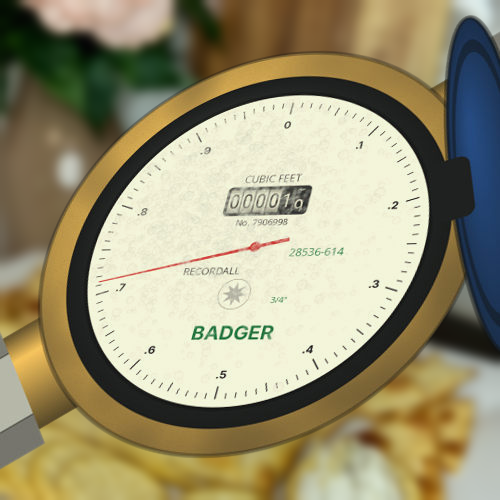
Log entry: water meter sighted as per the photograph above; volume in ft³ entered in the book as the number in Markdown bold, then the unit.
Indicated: **18.71** ft³
